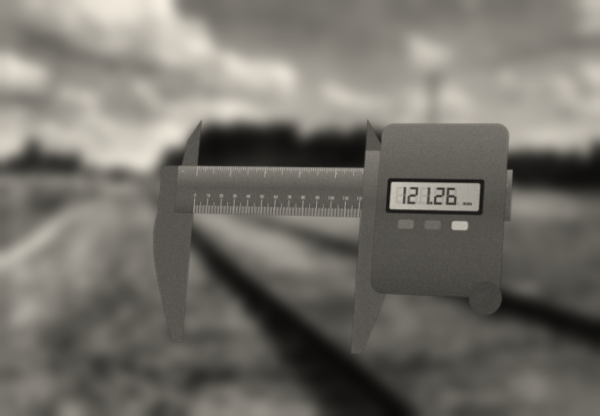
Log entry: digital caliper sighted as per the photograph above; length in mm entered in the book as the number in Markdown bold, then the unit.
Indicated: **121.26** mm
